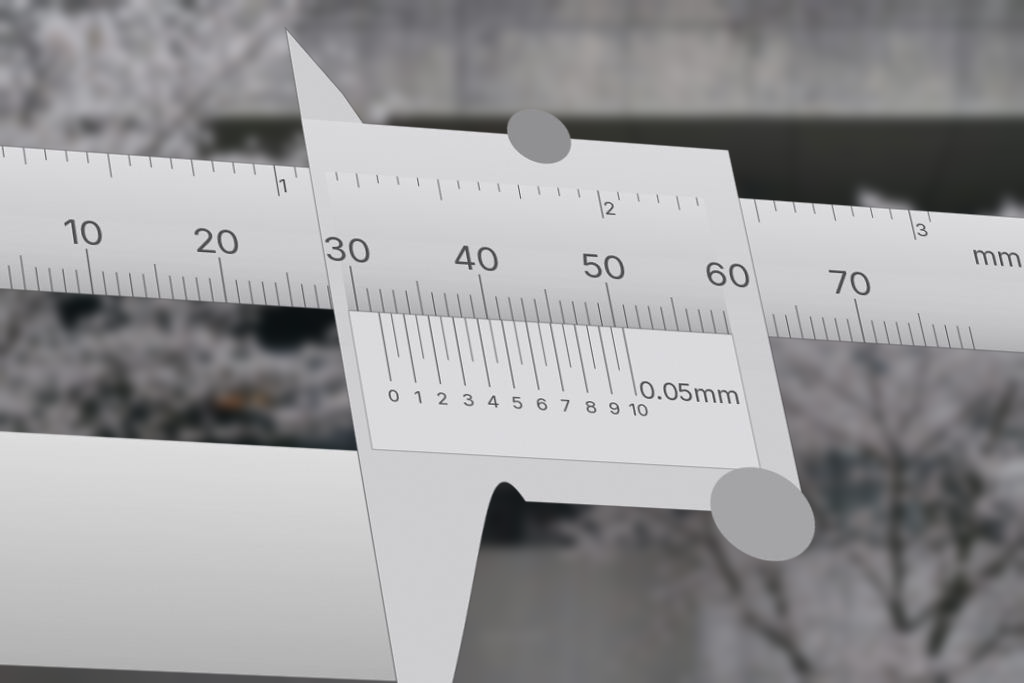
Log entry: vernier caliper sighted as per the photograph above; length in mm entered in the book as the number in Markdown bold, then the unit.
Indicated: **31.6** mm
